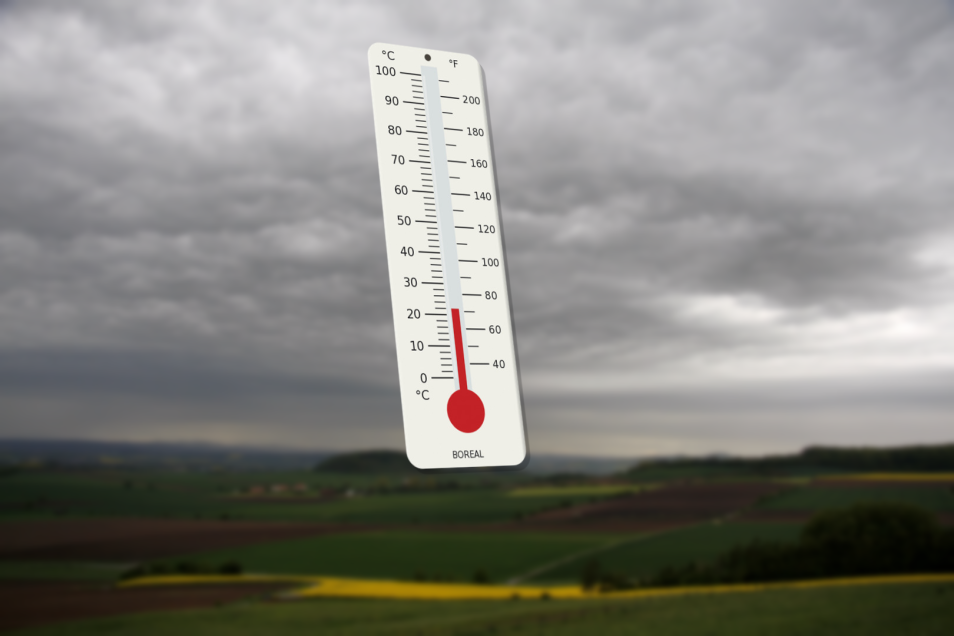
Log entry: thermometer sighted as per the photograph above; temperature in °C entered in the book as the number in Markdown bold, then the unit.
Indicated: **22** °C
